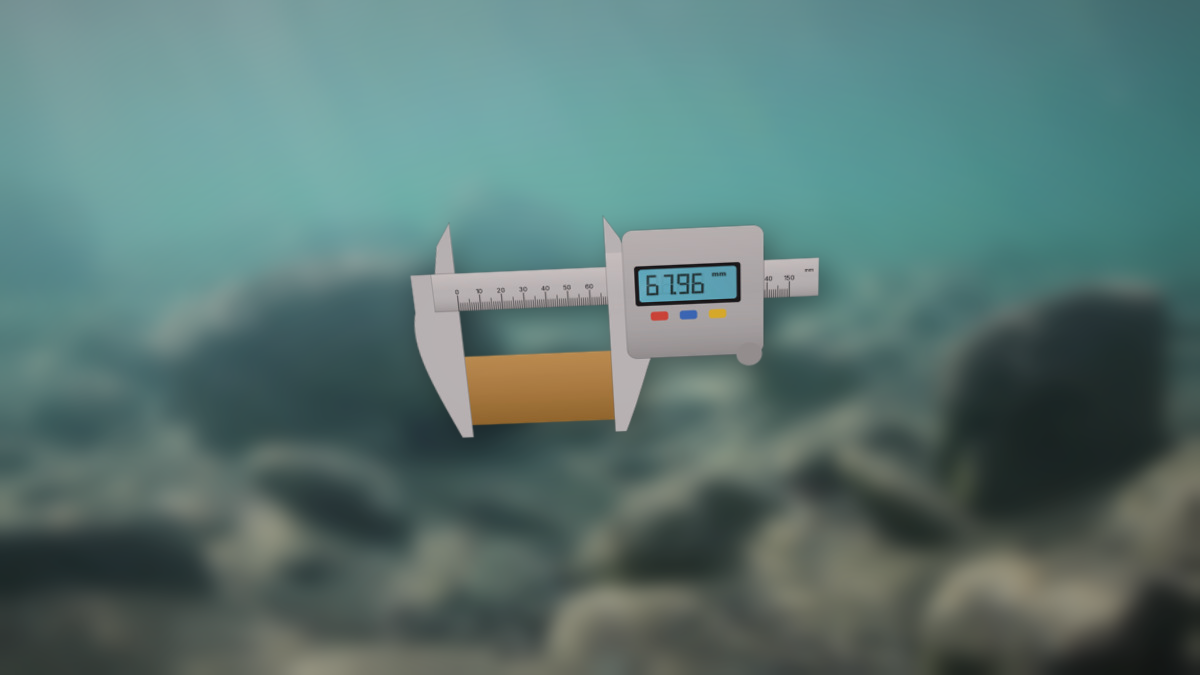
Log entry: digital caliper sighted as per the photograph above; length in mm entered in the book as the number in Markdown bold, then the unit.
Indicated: **67.96** mm
